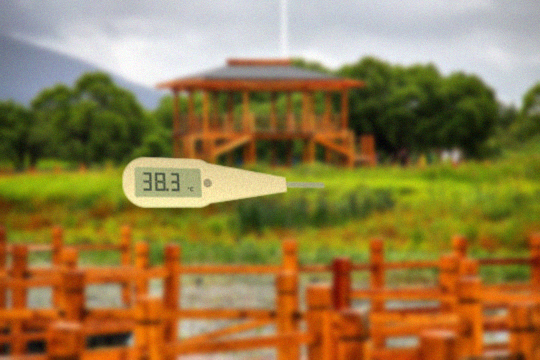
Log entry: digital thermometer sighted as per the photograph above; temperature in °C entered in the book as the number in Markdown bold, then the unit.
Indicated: **38.3** °C
